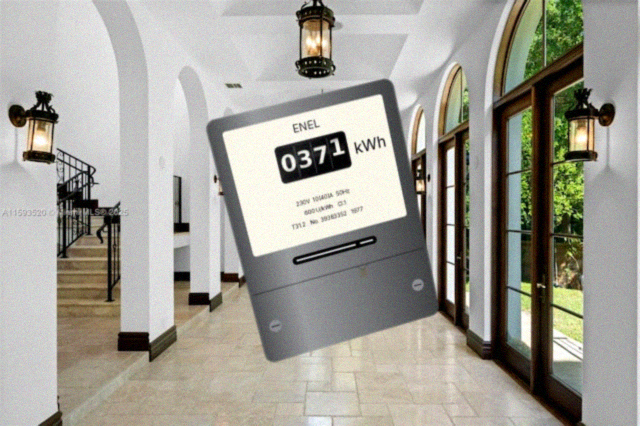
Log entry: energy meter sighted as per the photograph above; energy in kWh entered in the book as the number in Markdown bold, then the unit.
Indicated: **371** kWh
